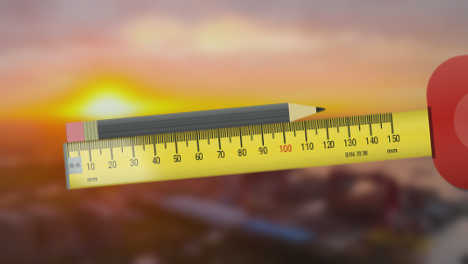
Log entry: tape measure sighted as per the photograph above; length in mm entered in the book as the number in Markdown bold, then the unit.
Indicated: **120** mm
